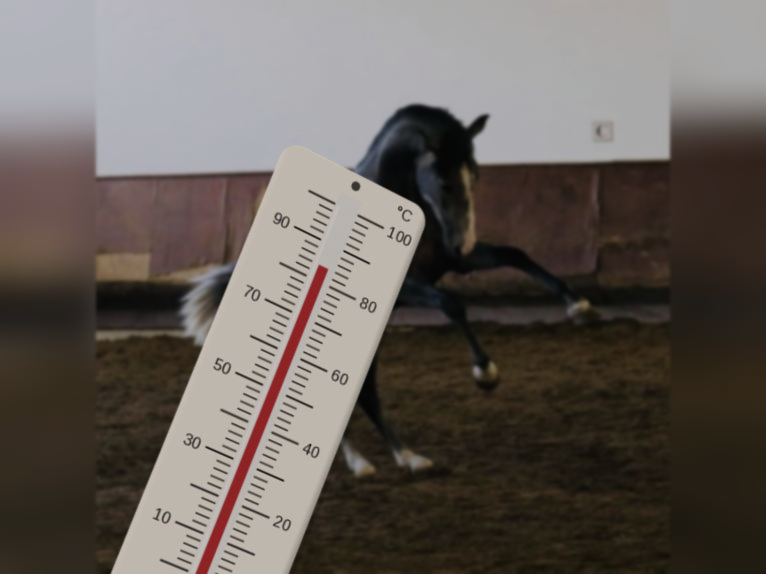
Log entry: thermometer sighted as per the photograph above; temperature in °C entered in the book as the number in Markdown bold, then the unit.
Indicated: **84** °C
